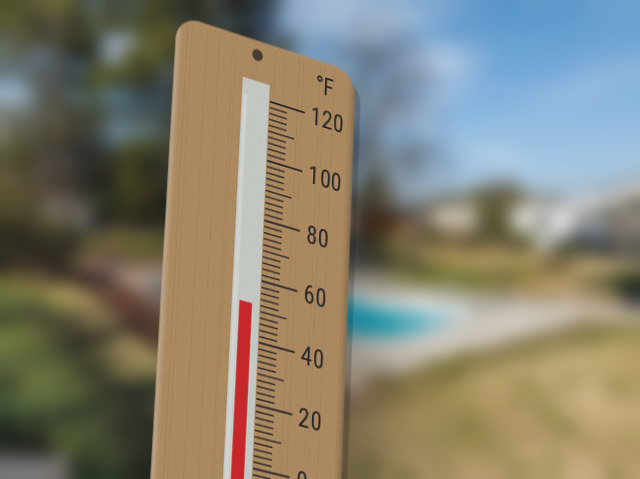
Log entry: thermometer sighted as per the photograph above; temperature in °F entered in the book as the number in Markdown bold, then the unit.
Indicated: **52** °F
